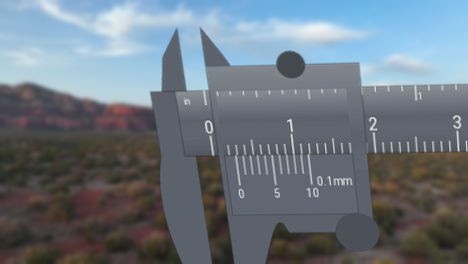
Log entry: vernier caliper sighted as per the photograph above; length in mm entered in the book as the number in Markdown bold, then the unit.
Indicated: **2.8** mm
